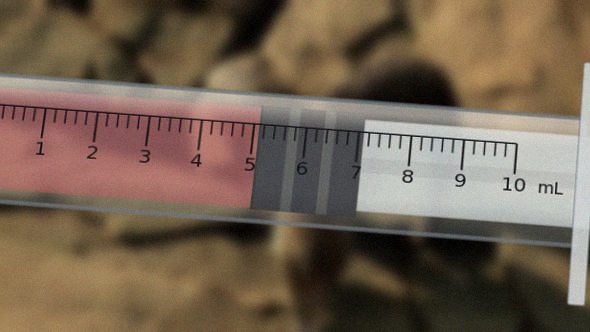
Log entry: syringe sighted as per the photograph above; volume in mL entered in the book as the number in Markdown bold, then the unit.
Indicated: **5.1** mL
